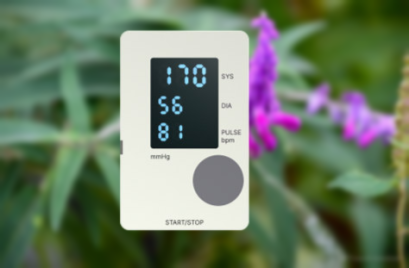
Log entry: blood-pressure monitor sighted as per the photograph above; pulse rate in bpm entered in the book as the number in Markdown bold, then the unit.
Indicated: **81** bpm
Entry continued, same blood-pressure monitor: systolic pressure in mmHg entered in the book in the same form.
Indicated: **170** mmHg
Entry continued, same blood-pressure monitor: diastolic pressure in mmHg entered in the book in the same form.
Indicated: **56** mmHg
